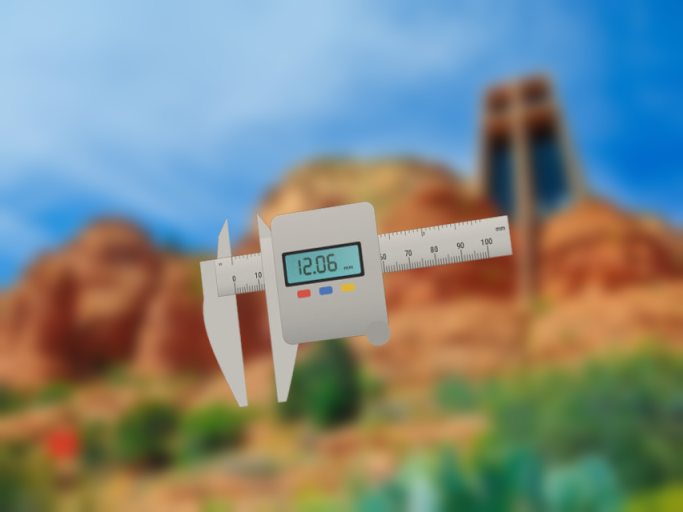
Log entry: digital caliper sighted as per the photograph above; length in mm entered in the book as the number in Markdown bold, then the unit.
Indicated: **12.06** mm
